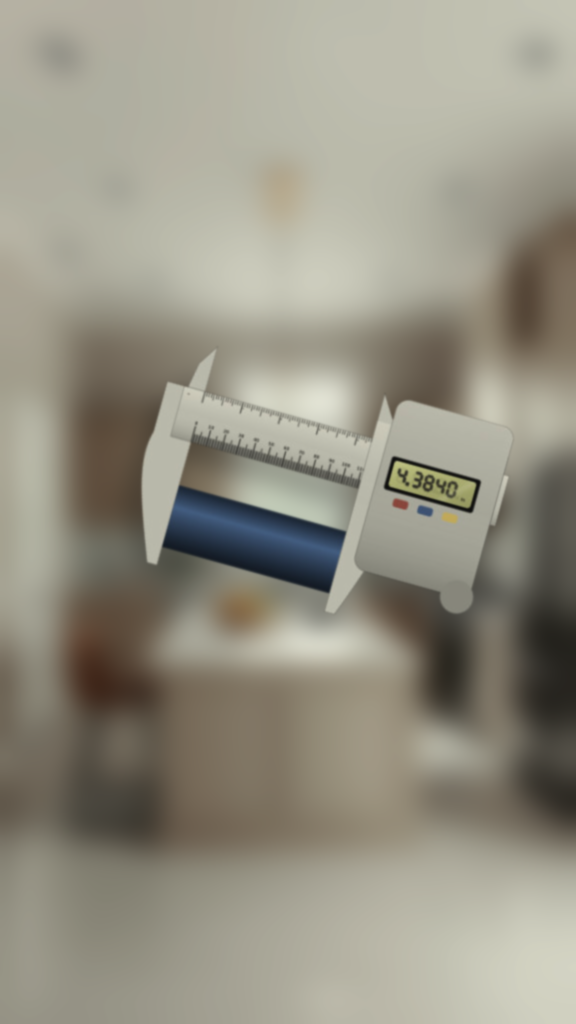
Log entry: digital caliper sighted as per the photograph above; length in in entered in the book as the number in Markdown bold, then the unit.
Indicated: **4.3840** in
